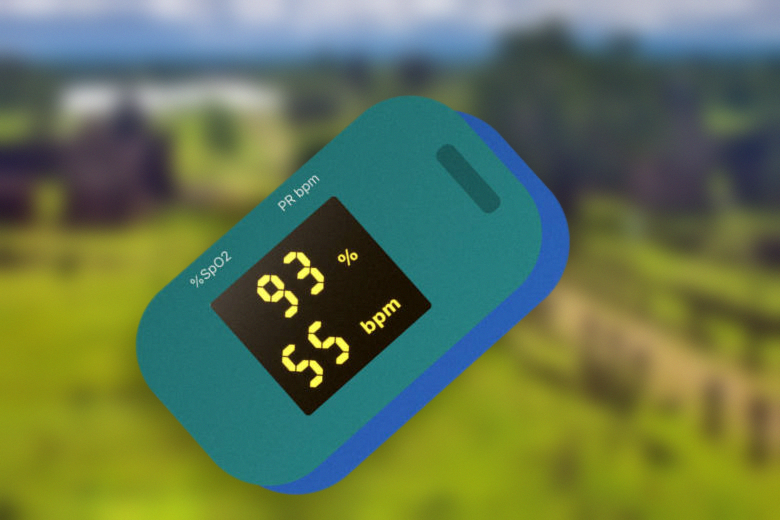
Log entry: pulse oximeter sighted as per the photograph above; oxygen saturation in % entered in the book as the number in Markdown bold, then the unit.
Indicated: **93** %
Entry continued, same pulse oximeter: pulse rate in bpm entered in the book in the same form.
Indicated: **55** bpm
